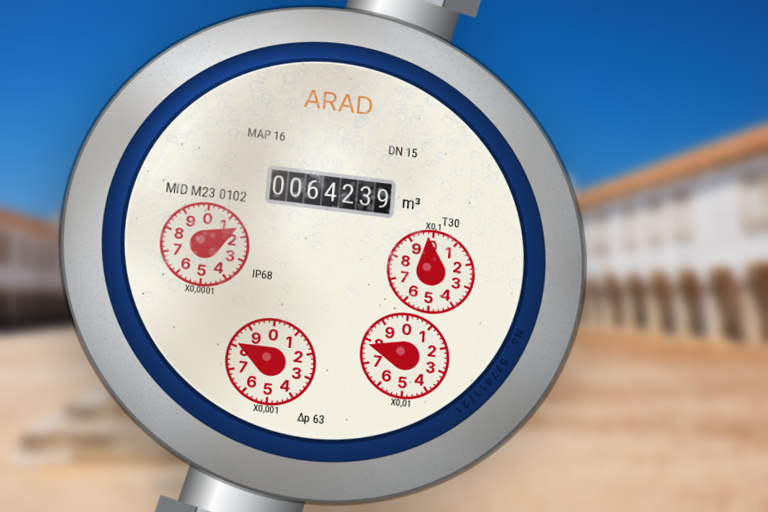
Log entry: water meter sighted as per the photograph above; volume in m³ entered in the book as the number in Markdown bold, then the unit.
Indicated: **64238.9781** m³
